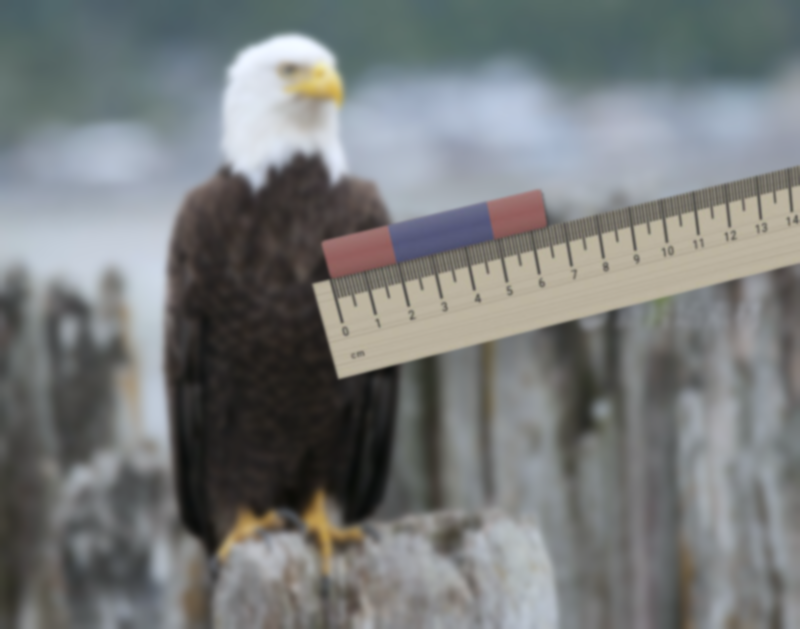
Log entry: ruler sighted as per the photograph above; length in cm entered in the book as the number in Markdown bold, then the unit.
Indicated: **6.5** cm
